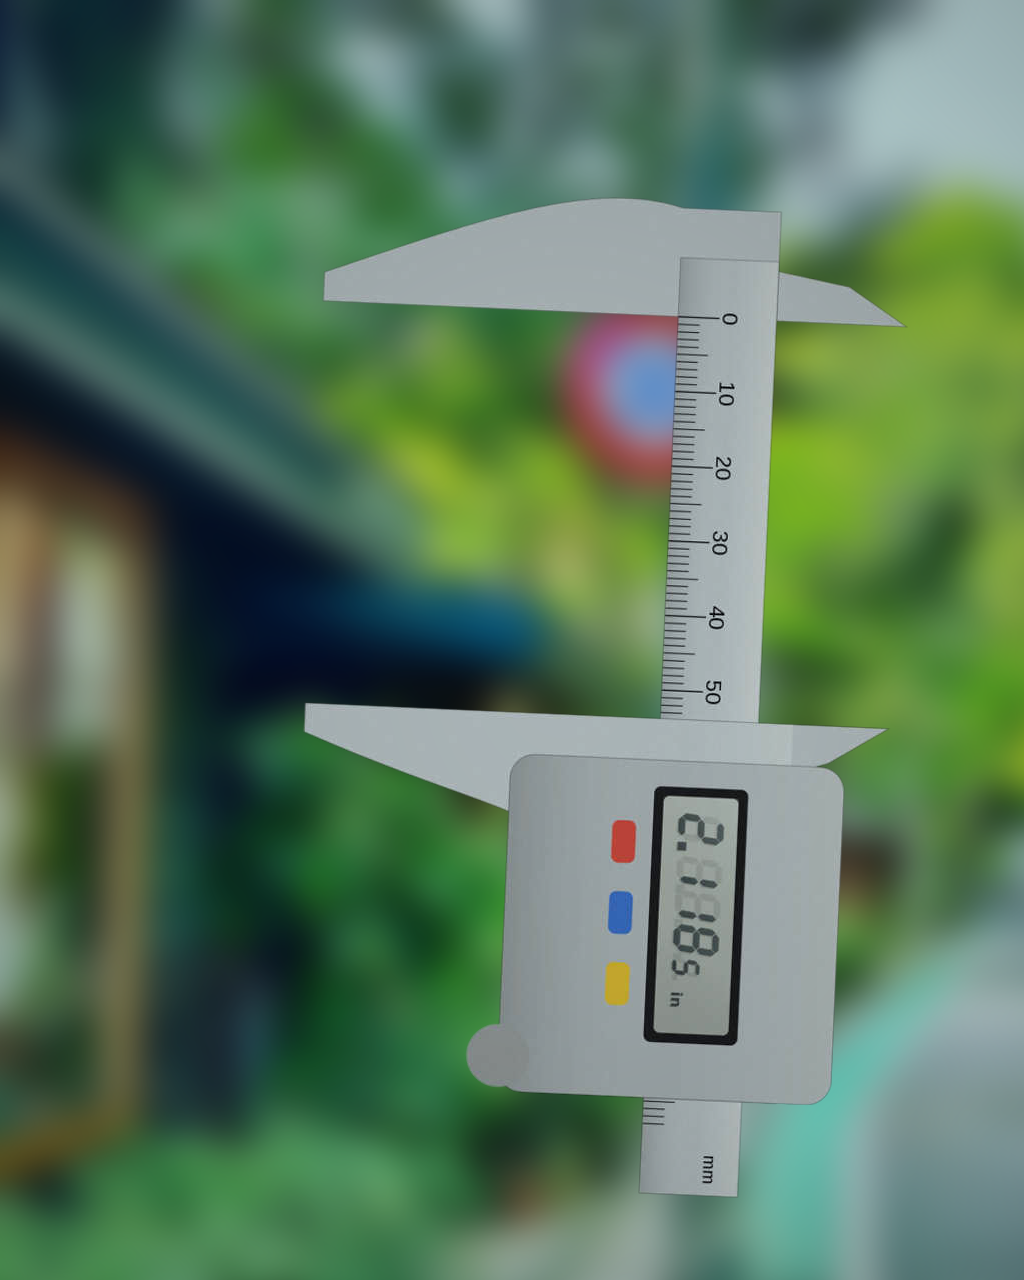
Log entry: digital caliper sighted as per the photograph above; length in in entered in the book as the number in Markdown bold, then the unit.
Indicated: **2.1185** in
